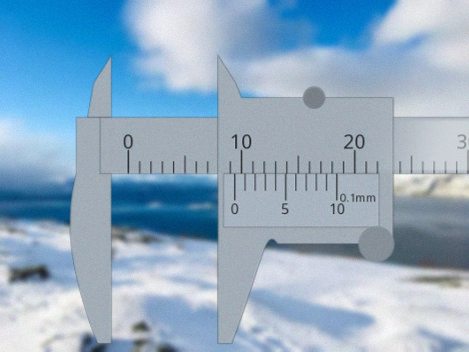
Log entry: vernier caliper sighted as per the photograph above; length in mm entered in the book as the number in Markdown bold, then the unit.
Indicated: **9.4** mm
